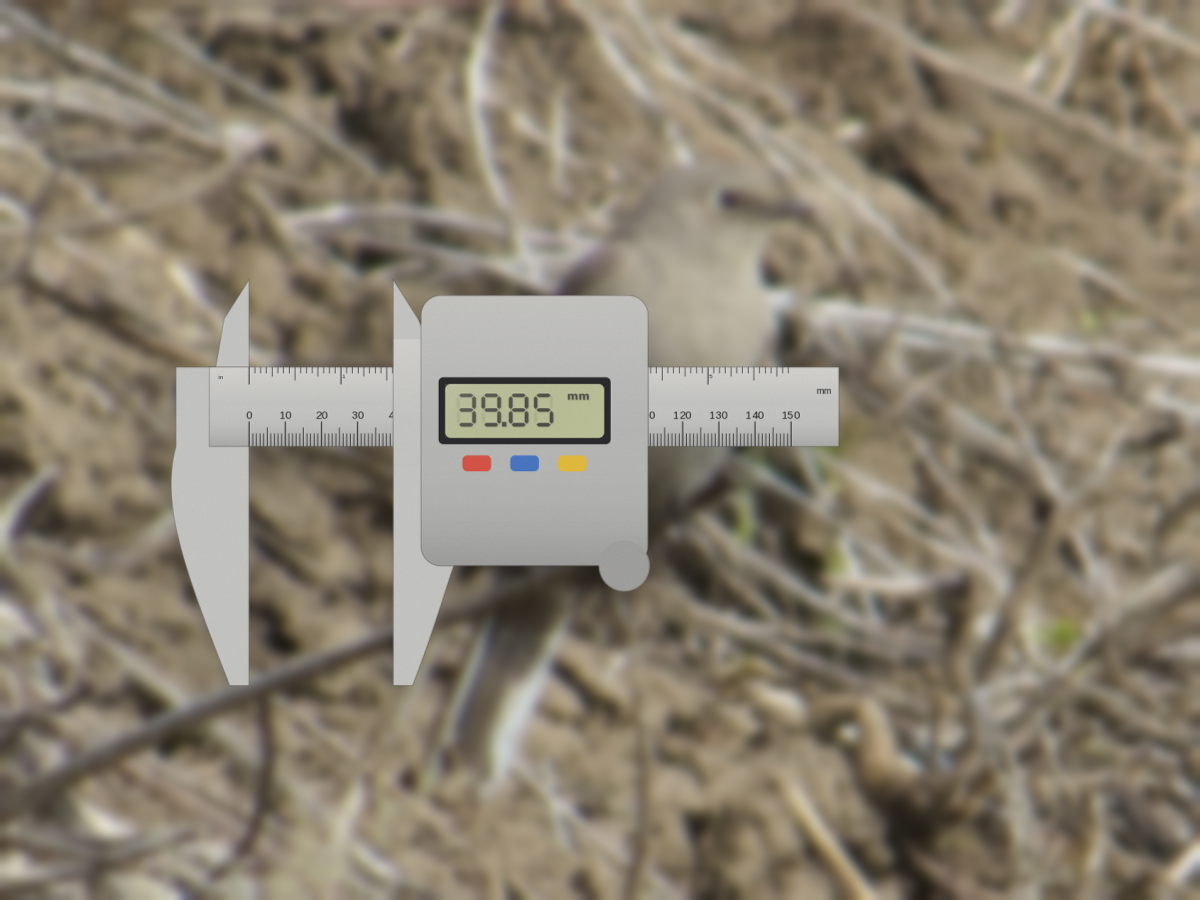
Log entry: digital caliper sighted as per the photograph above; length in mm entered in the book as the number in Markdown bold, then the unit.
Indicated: **39.85** mm
